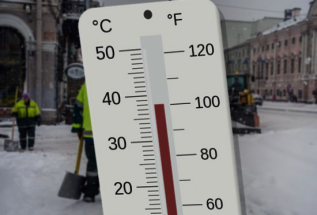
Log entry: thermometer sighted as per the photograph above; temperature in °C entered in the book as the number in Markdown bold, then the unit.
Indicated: **38** °C
